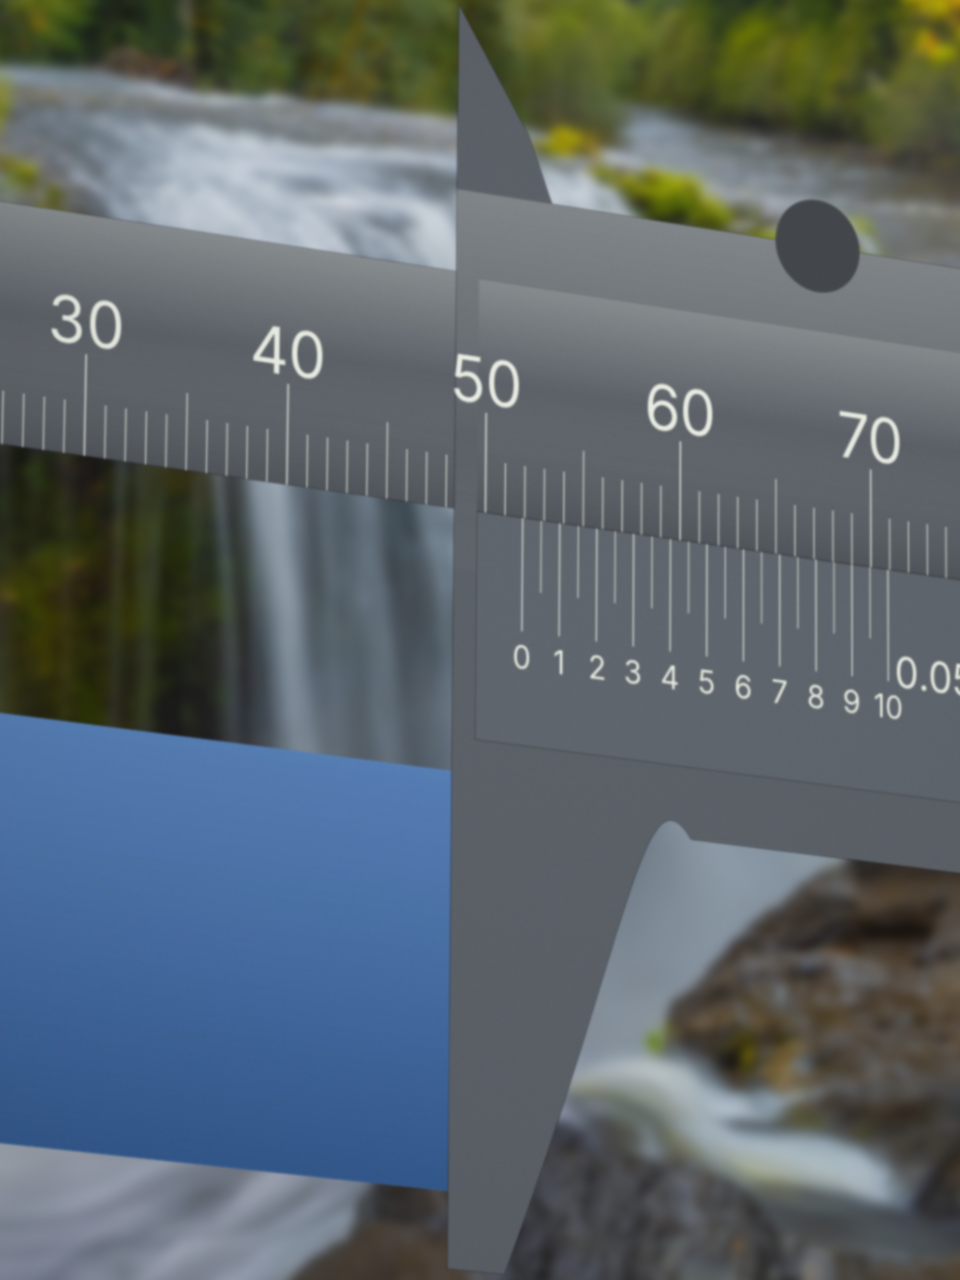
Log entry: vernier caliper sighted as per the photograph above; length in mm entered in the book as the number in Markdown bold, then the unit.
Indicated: **51.9** mm
